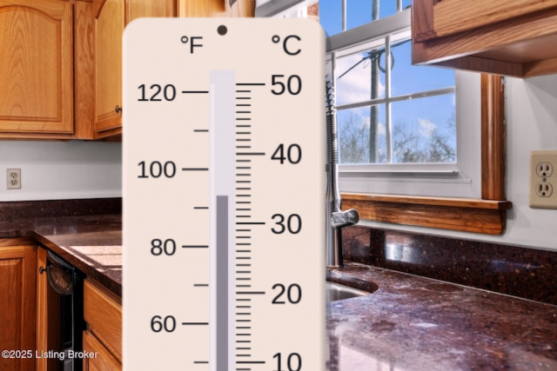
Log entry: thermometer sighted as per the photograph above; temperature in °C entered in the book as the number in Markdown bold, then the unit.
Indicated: **34** °C
